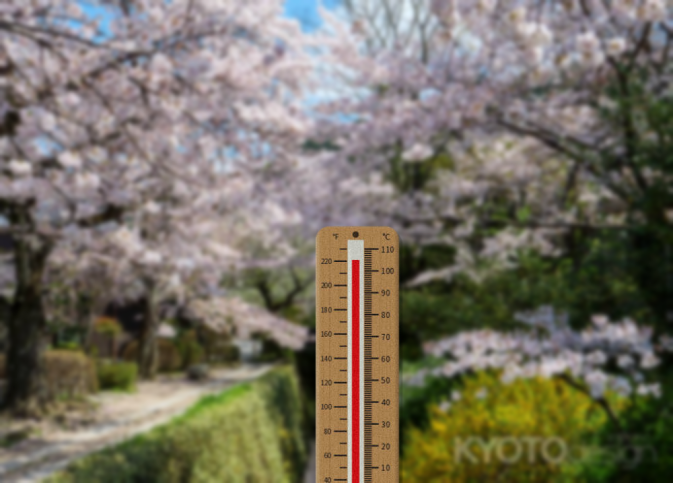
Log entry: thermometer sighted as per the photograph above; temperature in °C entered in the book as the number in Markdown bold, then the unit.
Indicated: **105** °C
